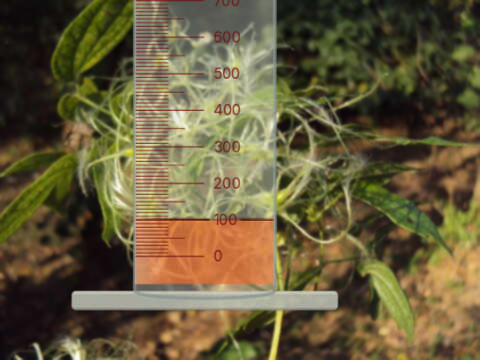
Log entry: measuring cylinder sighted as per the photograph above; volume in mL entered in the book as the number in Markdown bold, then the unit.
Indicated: **100** mL
